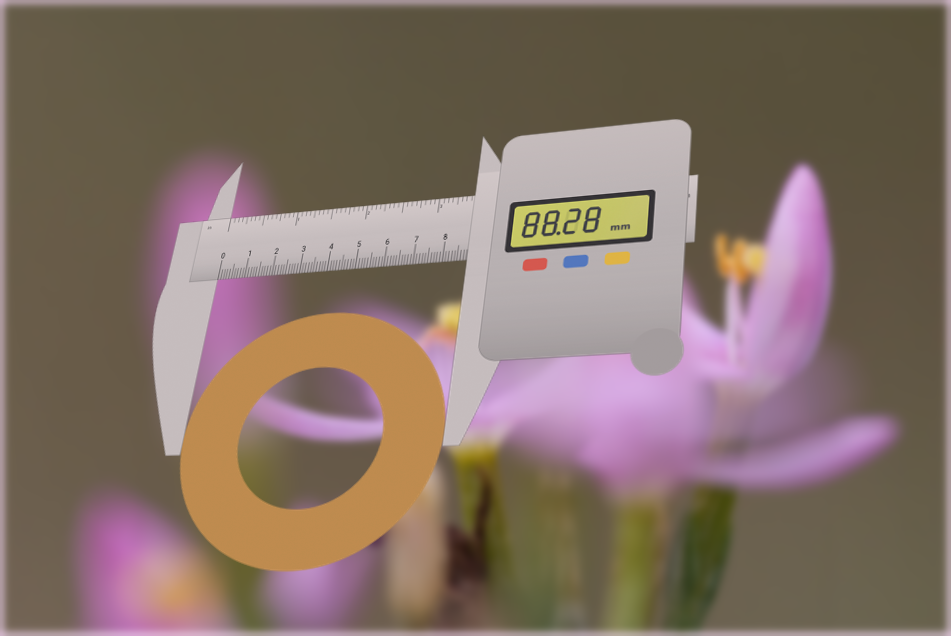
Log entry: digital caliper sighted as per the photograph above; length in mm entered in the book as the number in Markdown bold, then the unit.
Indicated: **88.28** mm
